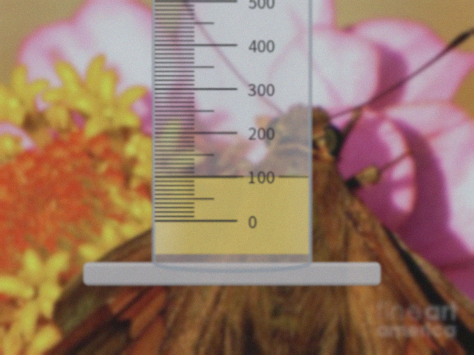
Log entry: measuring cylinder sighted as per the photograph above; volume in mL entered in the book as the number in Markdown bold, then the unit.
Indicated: **100** mL
